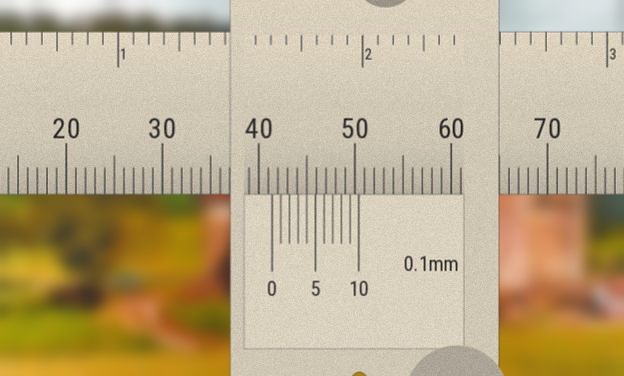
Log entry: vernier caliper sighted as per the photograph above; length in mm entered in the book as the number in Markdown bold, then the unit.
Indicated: **41.4** mm
